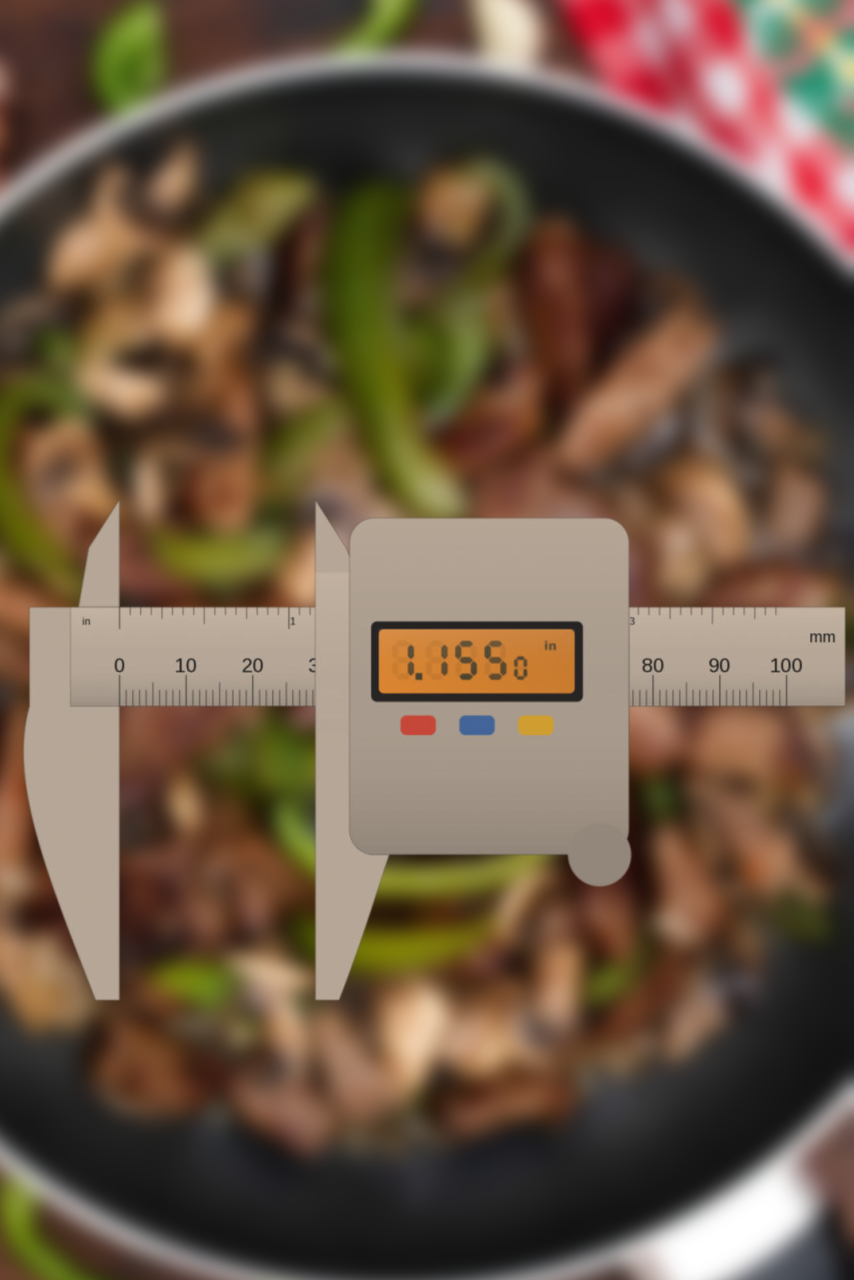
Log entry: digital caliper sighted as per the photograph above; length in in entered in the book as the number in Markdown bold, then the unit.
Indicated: **1.1550** in
